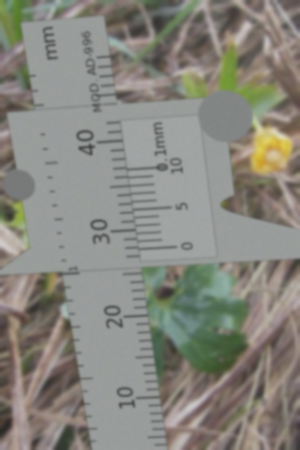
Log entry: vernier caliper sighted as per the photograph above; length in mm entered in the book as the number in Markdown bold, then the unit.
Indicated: **27.8** mm
